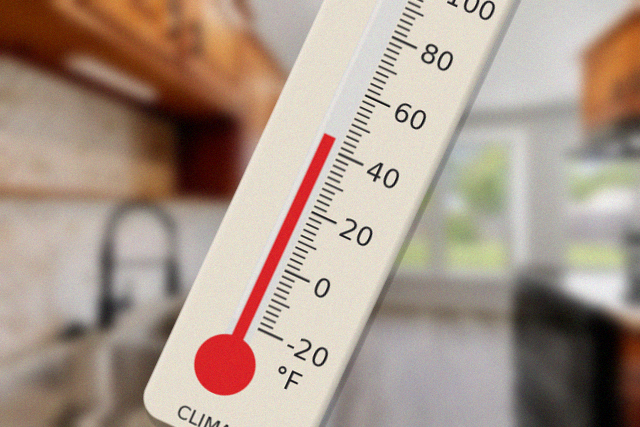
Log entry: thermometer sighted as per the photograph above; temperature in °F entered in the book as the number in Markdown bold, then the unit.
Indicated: **44** °F
